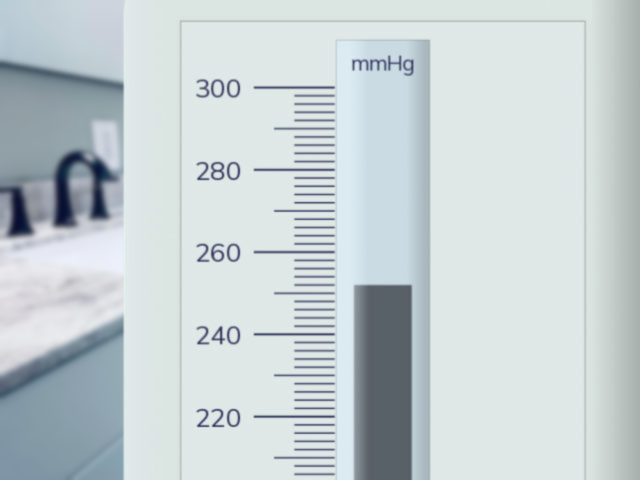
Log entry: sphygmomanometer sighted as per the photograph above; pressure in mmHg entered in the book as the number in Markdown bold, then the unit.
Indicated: **252** mmHg
